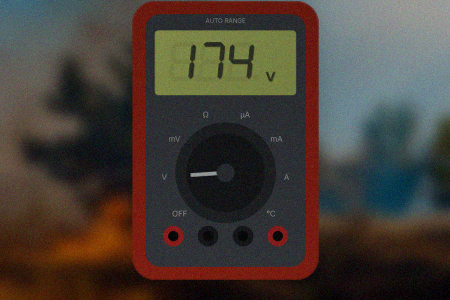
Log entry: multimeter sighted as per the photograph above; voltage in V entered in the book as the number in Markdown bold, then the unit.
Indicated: **174** V
